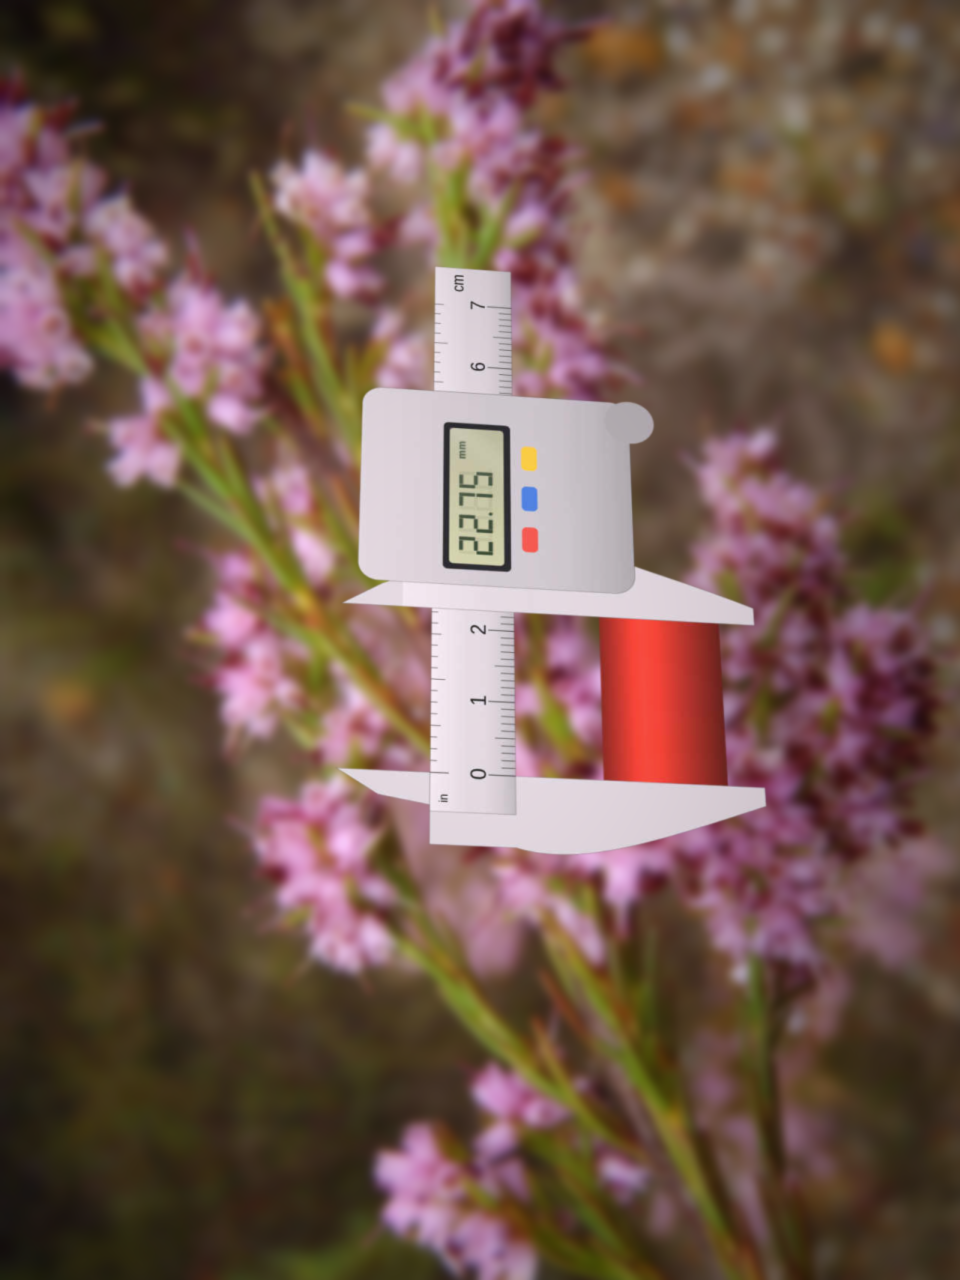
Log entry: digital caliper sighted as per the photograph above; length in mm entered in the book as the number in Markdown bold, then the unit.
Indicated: **22.75** mm
